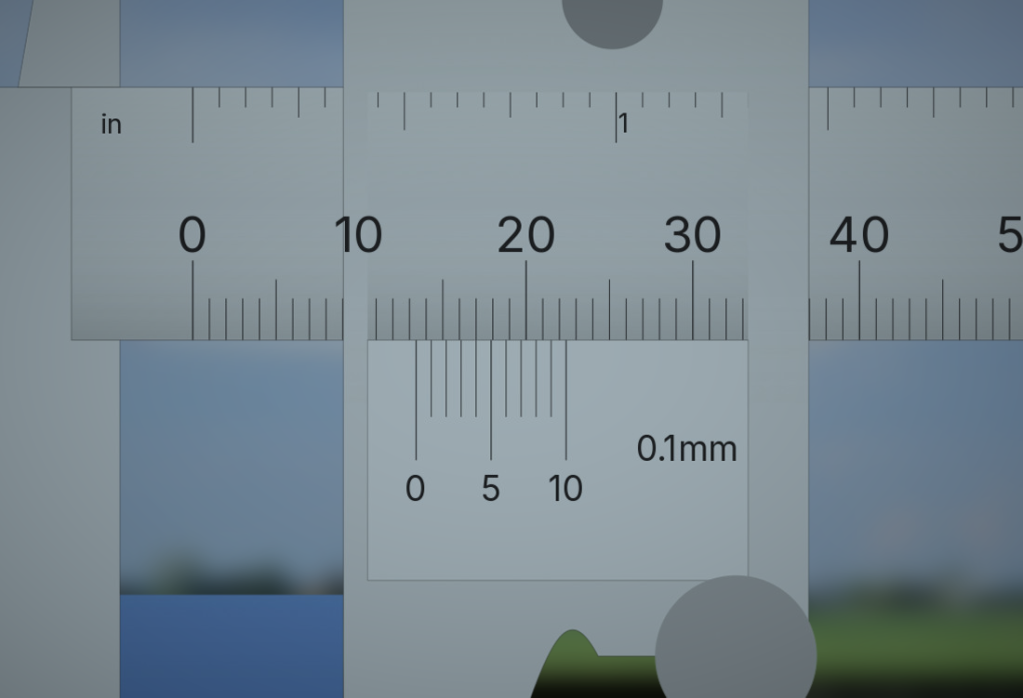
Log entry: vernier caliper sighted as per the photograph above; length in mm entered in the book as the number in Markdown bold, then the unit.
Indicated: **13.4** mm
